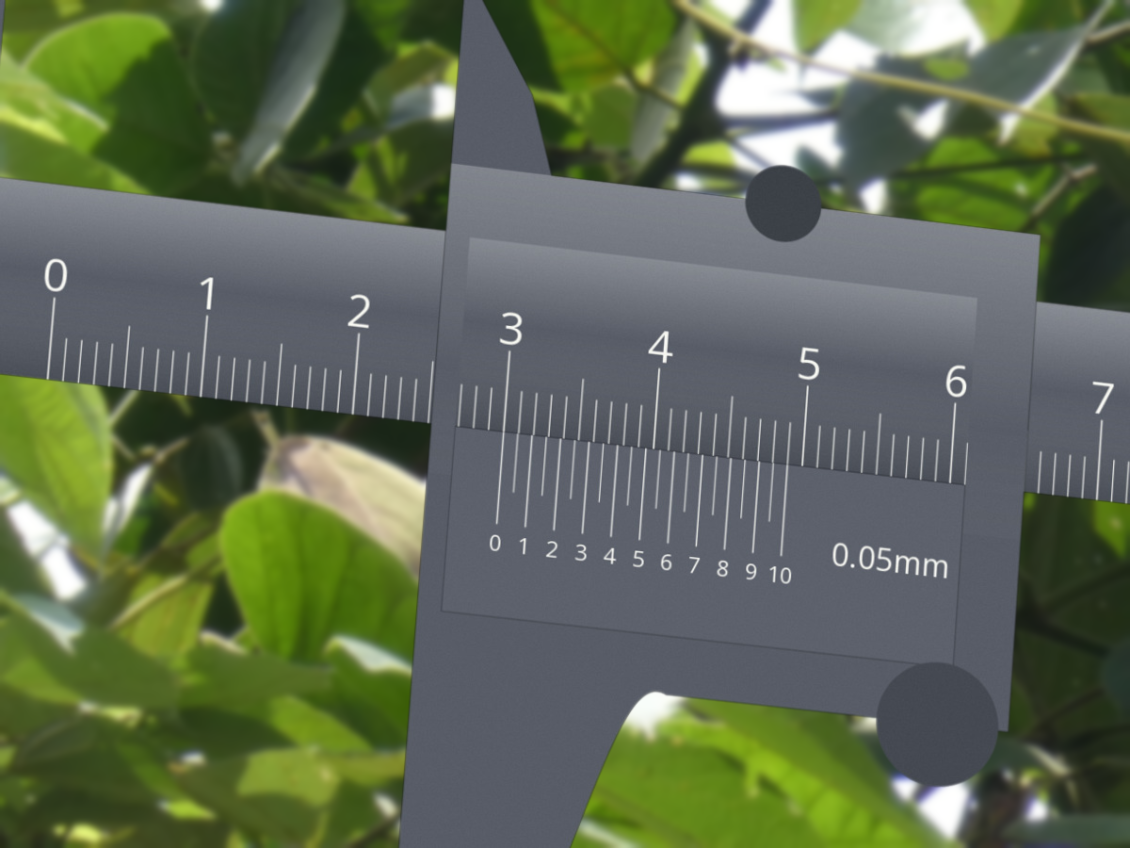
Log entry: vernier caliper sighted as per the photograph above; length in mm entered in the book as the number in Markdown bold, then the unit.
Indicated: **30.0** mm
